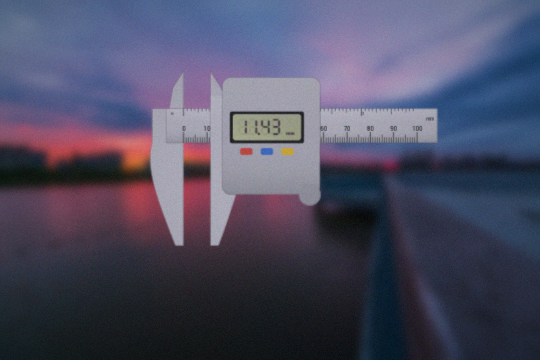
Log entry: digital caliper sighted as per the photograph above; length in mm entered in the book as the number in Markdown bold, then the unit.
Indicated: **11.43** mm
